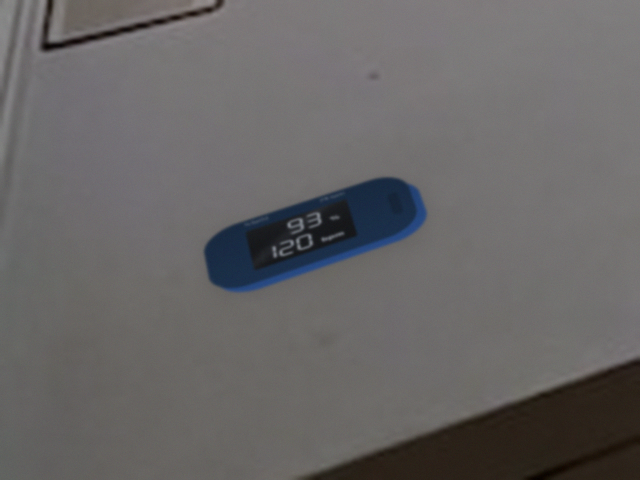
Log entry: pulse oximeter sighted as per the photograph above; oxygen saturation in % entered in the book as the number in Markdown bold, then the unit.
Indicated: **93** %
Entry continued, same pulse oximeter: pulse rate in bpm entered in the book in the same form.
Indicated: **120** bpm
